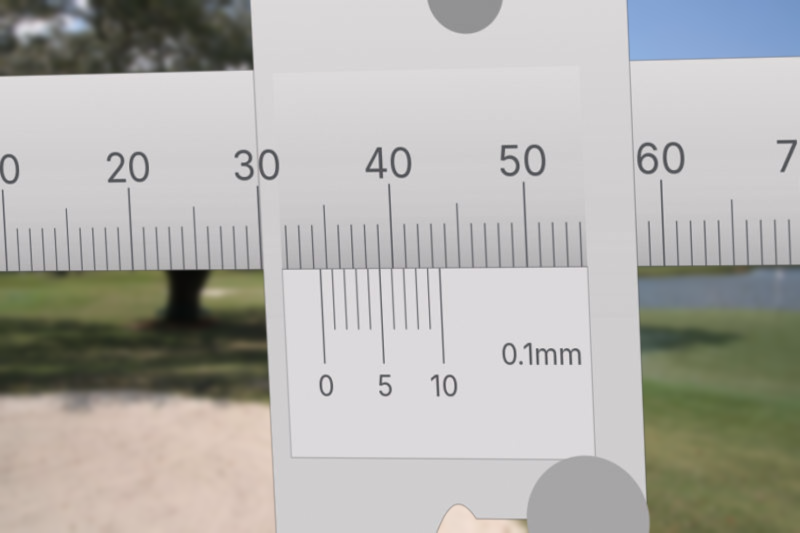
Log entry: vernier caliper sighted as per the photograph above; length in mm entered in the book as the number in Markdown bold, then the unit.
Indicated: **34.5** mm
